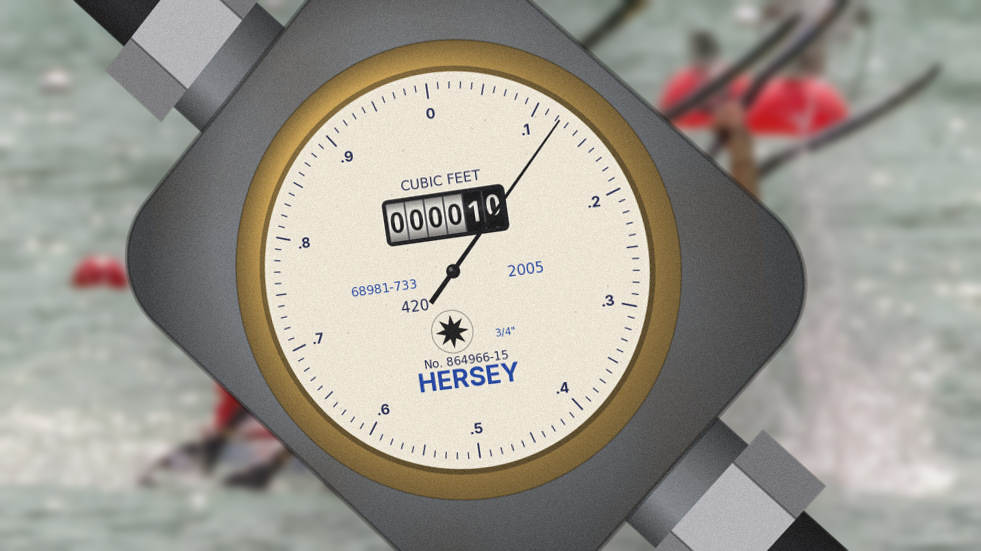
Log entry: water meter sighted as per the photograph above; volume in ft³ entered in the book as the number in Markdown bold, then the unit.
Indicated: **10.12** ft³
